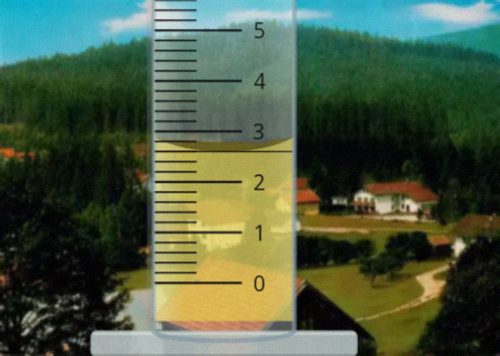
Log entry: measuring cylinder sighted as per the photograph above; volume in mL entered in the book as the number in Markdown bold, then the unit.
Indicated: **2.6** mL
